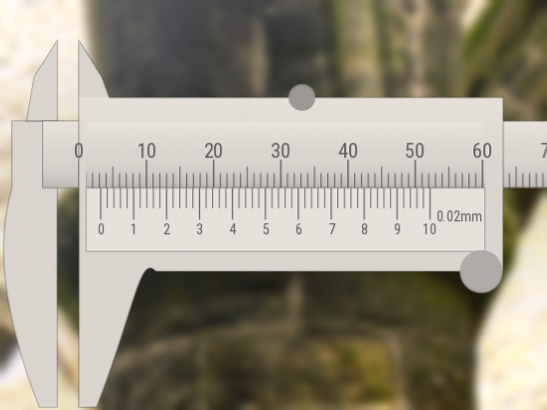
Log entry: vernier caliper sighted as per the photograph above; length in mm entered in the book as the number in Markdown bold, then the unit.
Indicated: **3.2** mm
